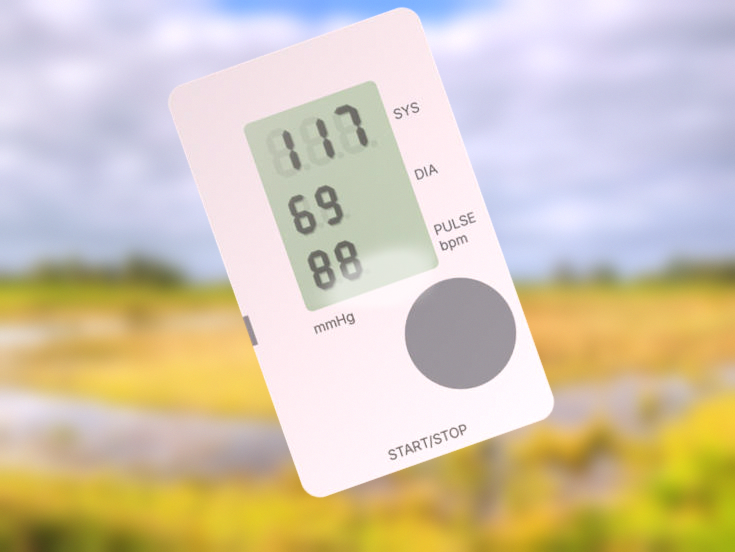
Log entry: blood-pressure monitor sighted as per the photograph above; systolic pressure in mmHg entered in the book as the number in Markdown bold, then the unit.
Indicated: **117** mmHg
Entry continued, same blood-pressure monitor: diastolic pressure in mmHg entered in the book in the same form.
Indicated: **69** mmHg
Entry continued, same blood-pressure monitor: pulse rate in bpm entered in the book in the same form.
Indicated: **88** bpm
